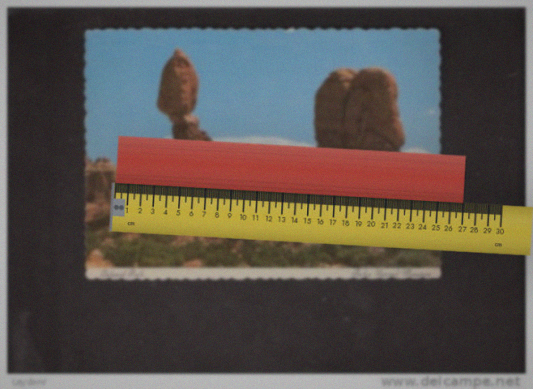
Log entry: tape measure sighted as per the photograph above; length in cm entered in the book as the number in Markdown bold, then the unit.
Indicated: **27** cm
